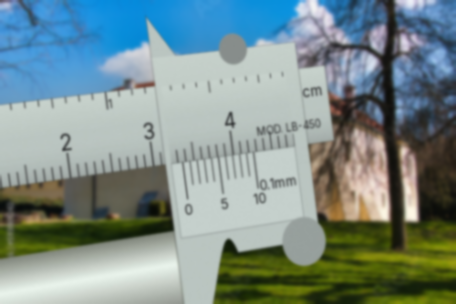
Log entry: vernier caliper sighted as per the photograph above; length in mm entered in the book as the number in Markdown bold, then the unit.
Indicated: **33.6** mm
